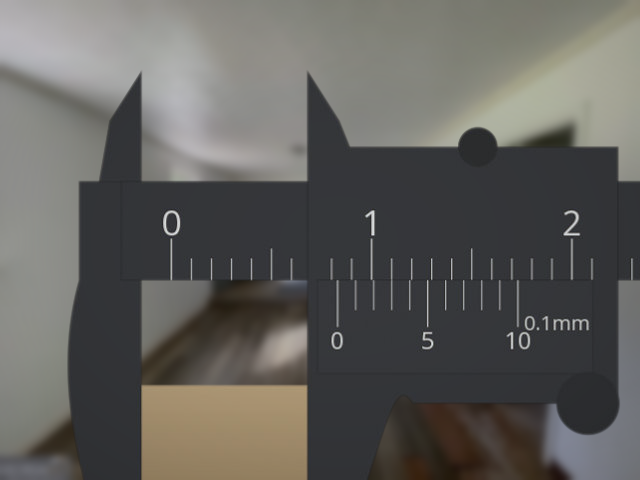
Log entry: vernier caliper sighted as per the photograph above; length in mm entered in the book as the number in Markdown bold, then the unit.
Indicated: **8.3** mm
